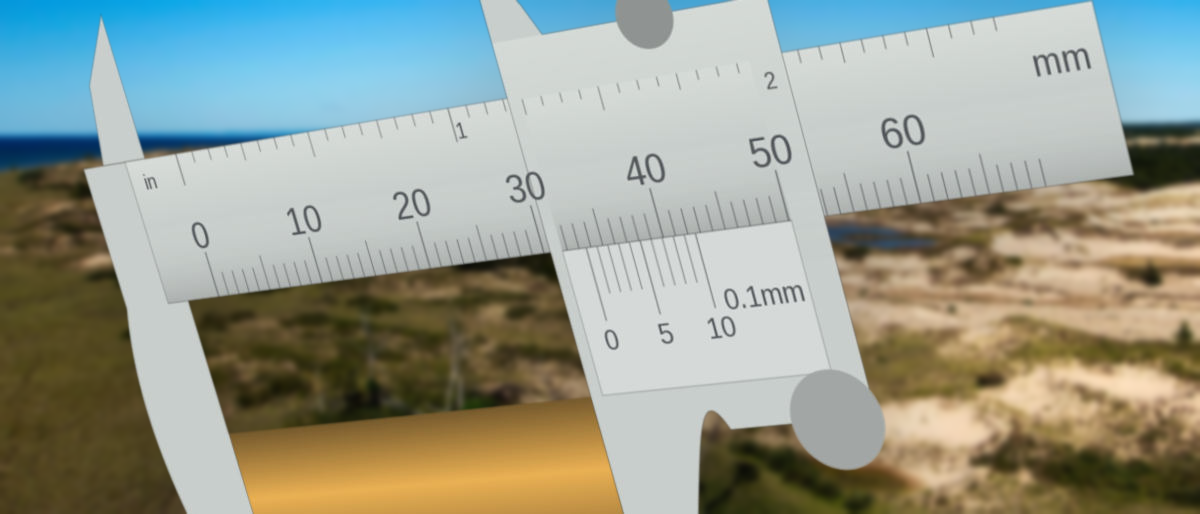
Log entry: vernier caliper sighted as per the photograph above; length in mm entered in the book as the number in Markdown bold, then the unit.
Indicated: **33.6** mm
